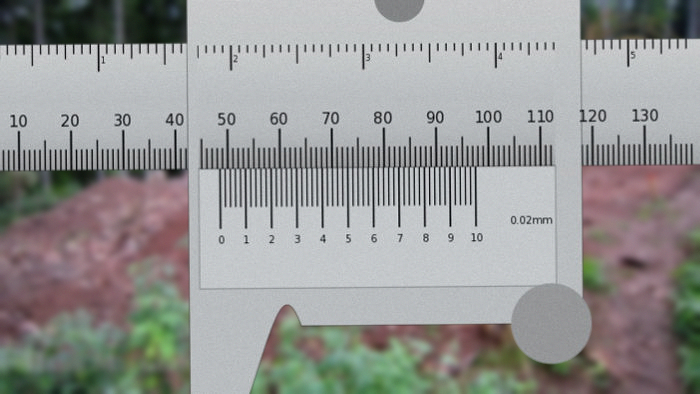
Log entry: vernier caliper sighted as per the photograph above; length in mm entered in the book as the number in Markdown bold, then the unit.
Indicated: **48.5** mm
